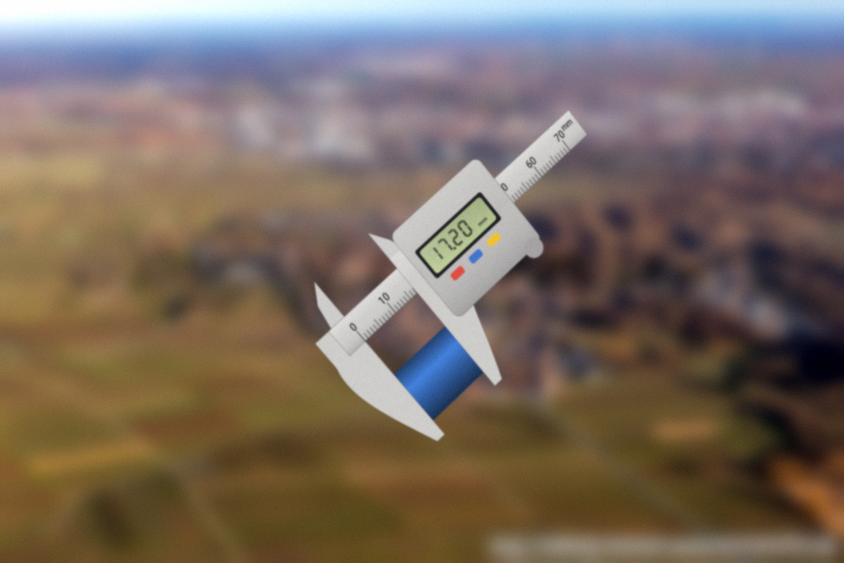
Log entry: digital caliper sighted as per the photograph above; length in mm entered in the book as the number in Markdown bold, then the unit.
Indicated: **17.20** mm
